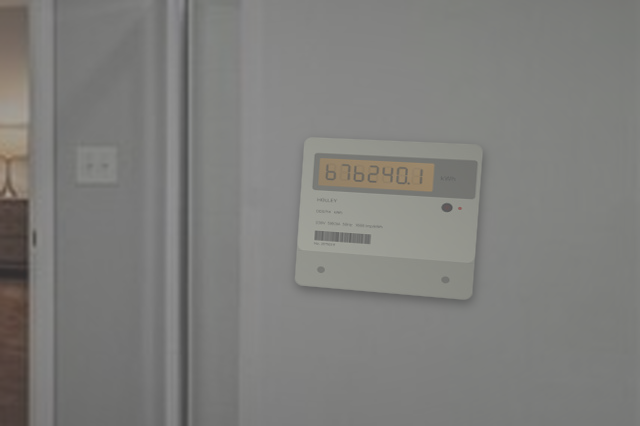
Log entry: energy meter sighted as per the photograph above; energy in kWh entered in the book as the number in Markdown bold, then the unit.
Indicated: **676240.1** kWh
